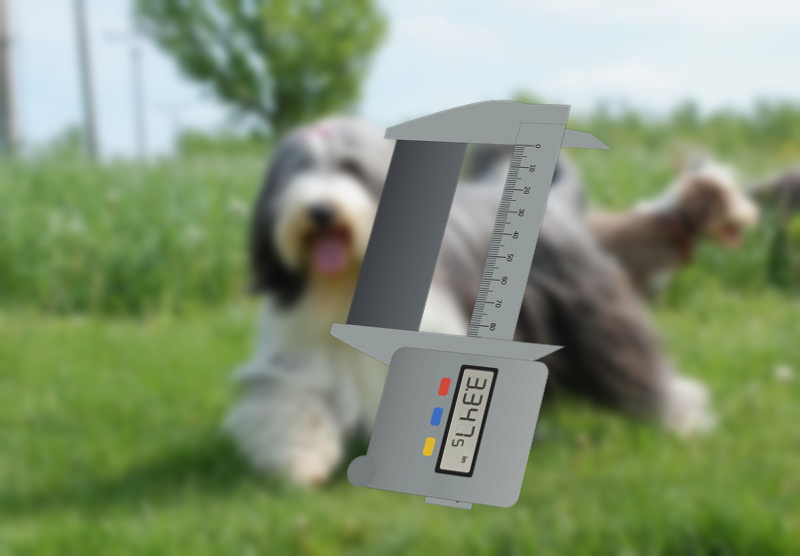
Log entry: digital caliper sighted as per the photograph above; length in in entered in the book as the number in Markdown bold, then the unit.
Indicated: **3.3475** in
